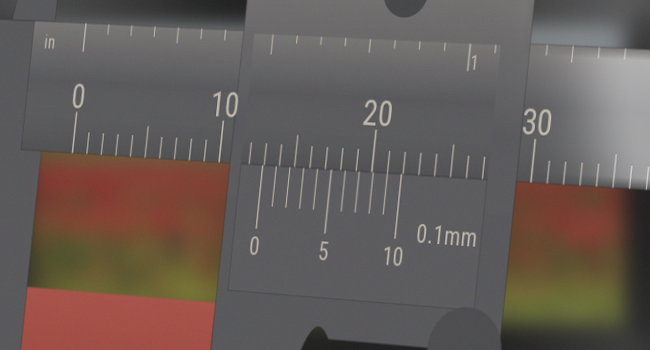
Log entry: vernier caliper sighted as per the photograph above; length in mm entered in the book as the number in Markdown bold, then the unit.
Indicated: **12.9** mm
